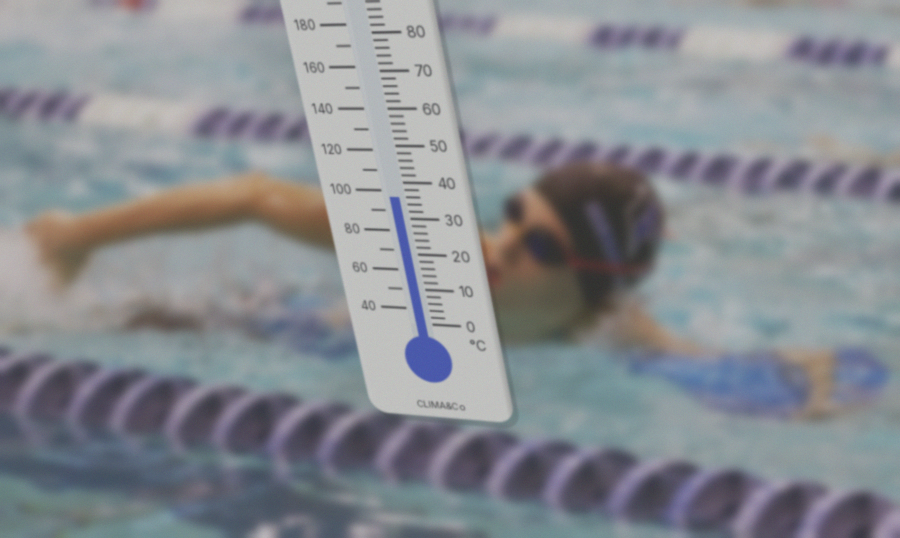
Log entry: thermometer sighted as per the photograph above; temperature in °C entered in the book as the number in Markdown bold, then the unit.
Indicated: **36** °C
